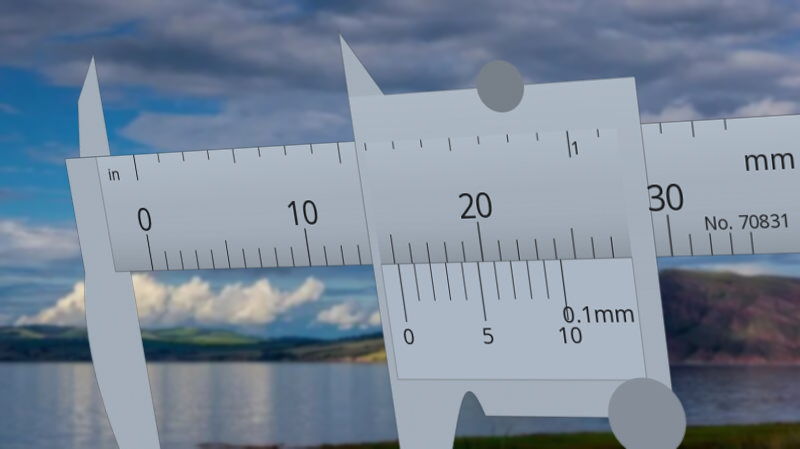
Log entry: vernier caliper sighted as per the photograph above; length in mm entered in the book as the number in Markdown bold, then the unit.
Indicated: **15.2** mm
